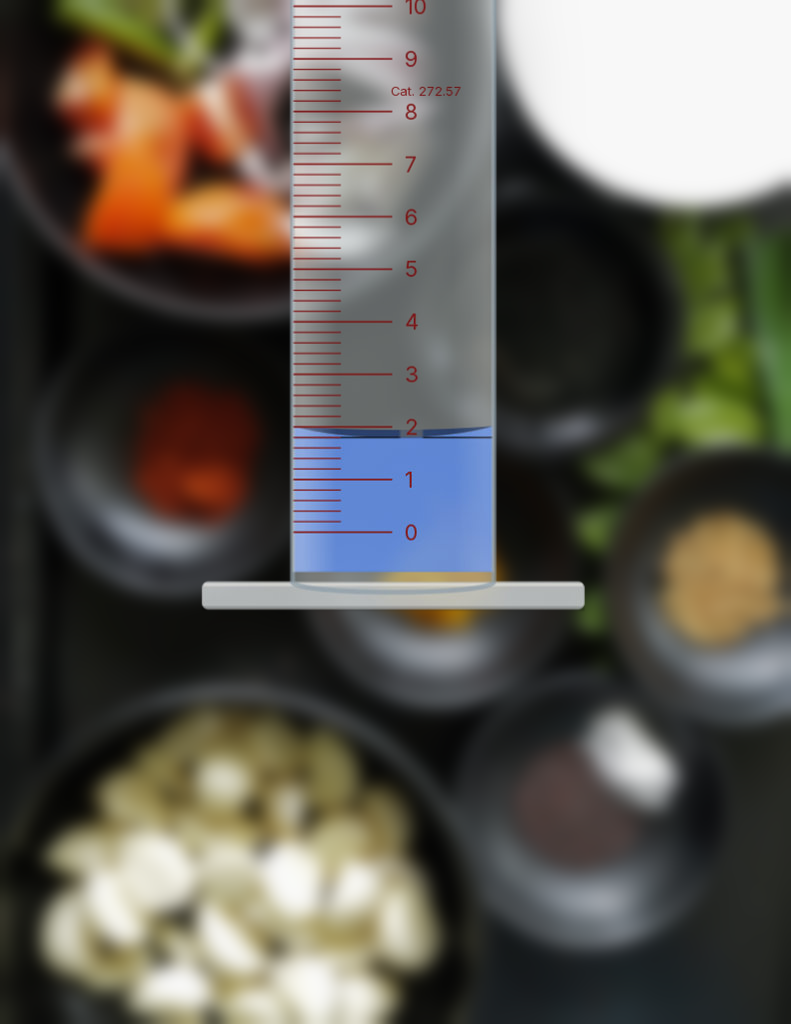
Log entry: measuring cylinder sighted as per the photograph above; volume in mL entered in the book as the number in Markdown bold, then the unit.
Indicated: **1.8** mL
